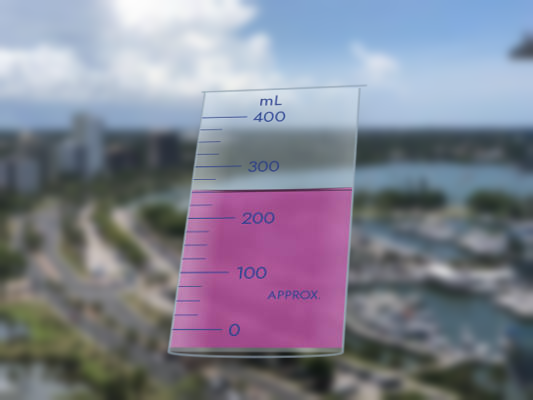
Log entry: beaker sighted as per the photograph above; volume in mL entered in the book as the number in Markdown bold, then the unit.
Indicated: **250** mL
